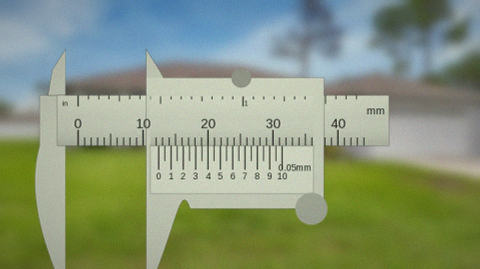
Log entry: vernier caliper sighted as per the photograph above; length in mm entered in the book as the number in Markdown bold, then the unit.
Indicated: **12.4** mm
